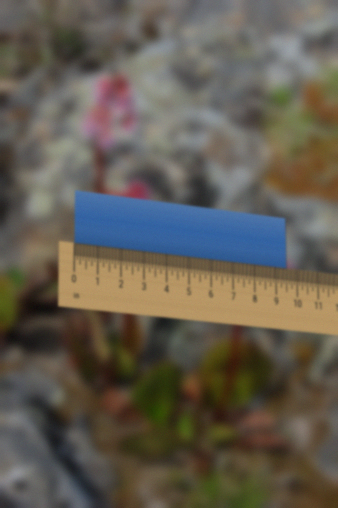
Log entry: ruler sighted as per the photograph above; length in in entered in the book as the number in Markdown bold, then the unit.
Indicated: **9.5** in
